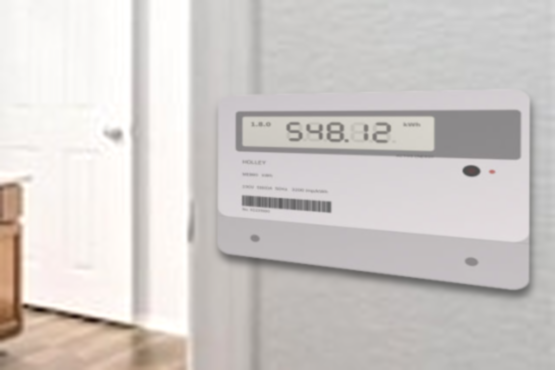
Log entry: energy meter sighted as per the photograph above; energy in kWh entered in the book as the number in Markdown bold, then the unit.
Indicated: **548.12** kWh
